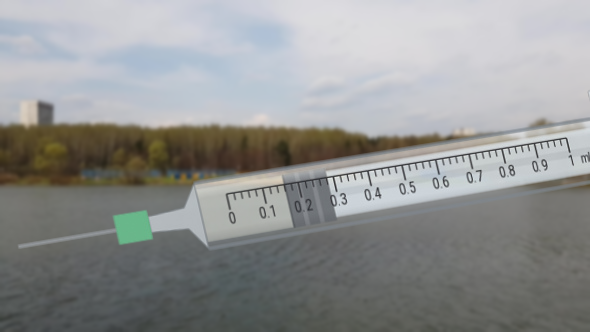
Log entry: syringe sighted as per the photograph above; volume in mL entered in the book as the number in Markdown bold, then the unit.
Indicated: **0.16** mL
